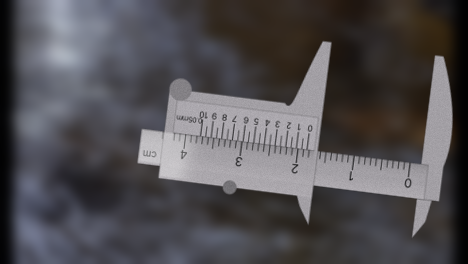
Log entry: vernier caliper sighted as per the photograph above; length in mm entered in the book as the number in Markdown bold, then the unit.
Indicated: **18.4** mm
